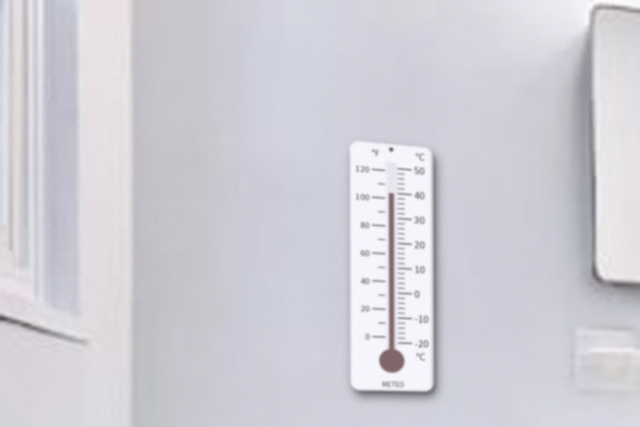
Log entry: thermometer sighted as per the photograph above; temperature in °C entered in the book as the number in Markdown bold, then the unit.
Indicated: **40** °C
